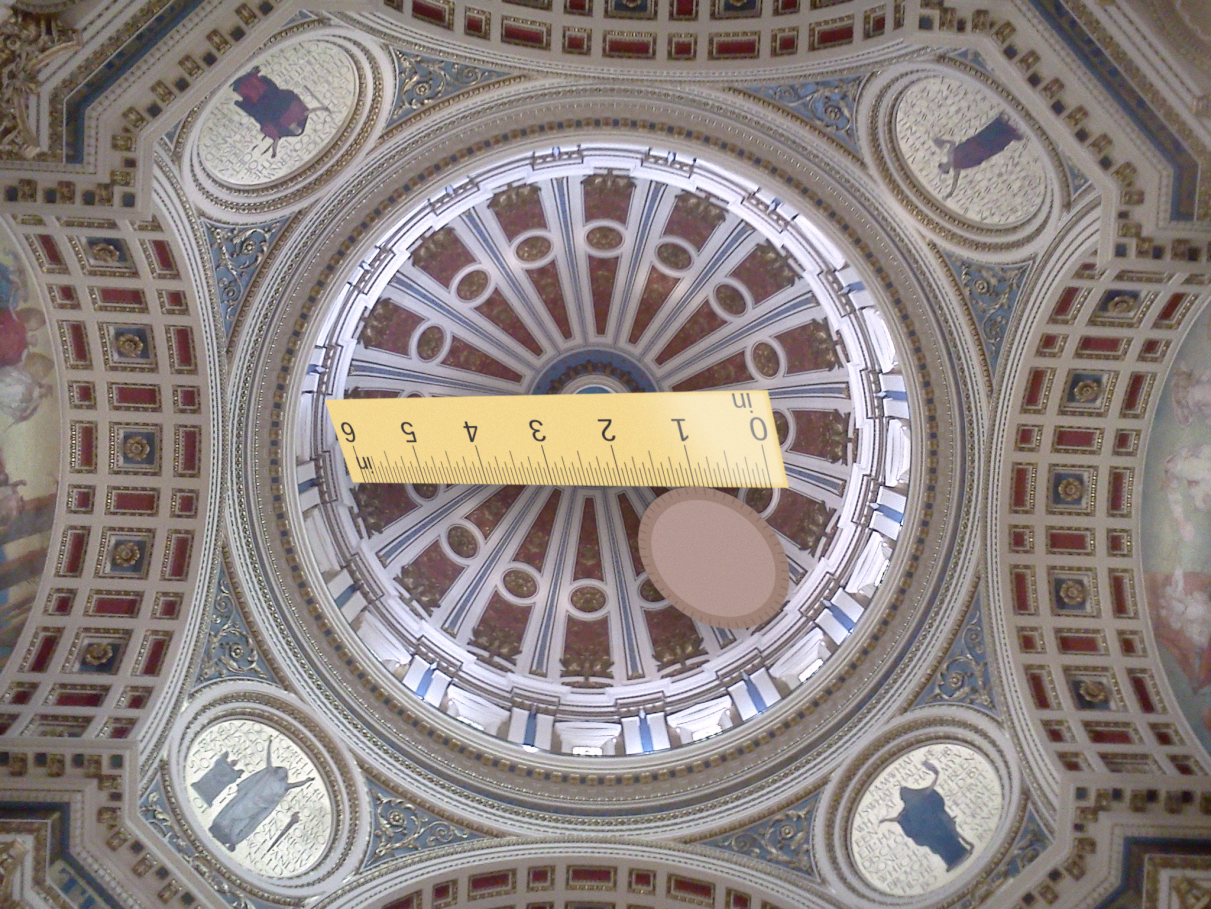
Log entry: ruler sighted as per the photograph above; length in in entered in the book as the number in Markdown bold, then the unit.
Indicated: **2** in
